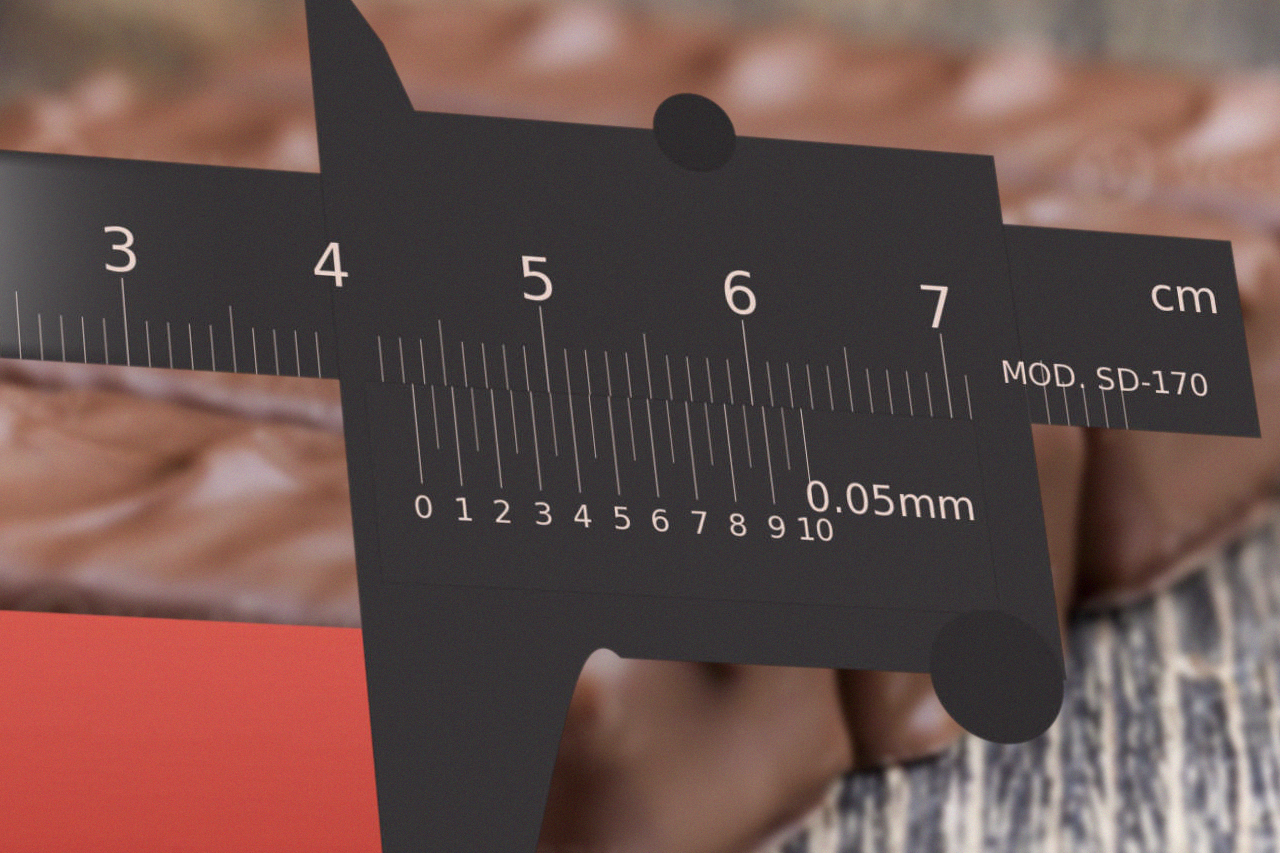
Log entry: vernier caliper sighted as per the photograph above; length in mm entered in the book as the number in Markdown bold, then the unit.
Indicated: **43.4** mm
